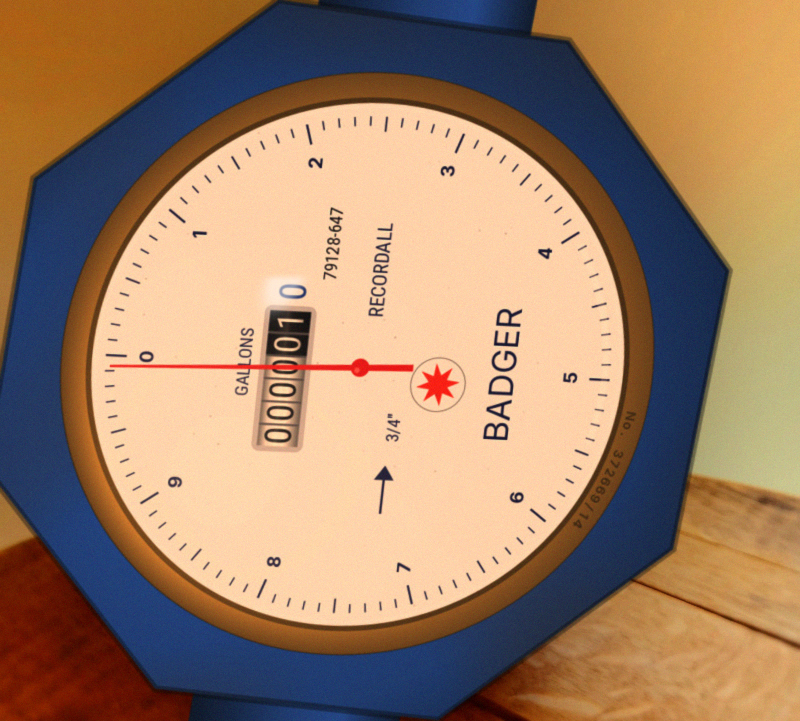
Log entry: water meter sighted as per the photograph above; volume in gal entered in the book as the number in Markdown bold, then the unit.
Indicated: **9.9** gal
